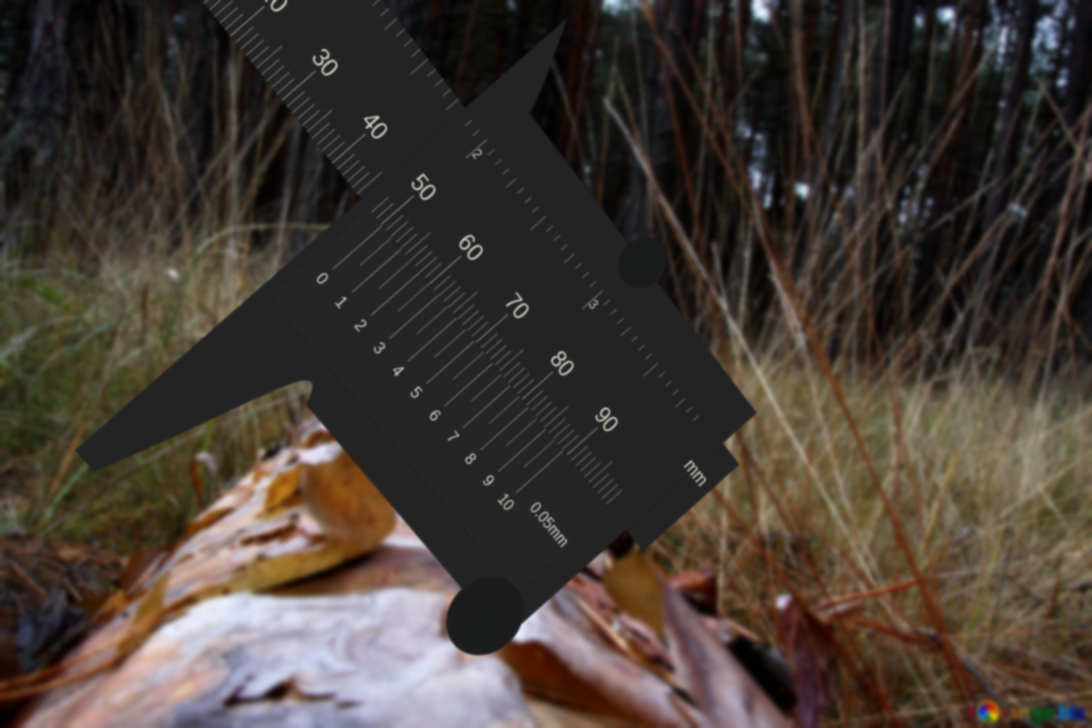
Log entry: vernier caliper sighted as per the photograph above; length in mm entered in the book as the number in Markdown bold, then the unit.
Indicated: **50.2** mm
